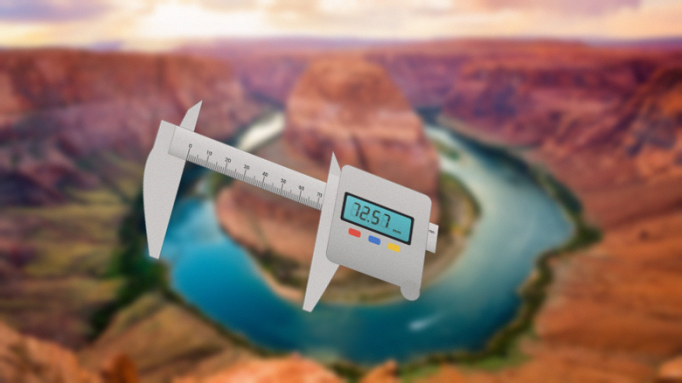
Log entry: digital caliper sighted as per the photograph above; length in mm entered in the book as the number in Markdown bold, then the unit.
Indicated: **72.57** mm
